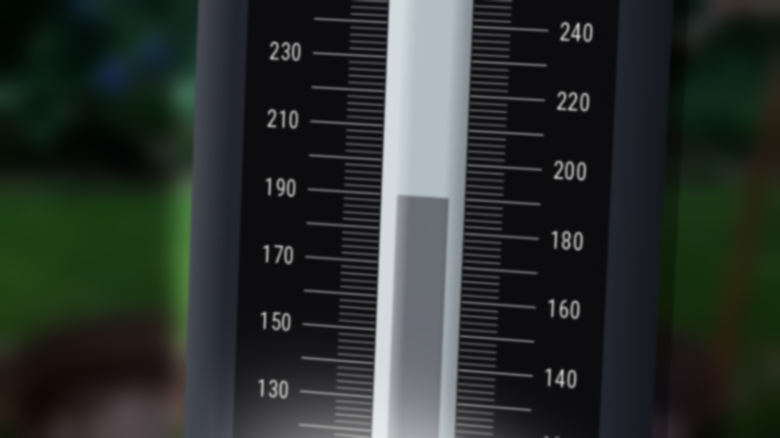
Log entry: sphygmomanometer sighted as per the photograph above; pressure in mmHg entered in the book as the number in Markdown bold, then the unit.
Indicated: **190** mmHg
